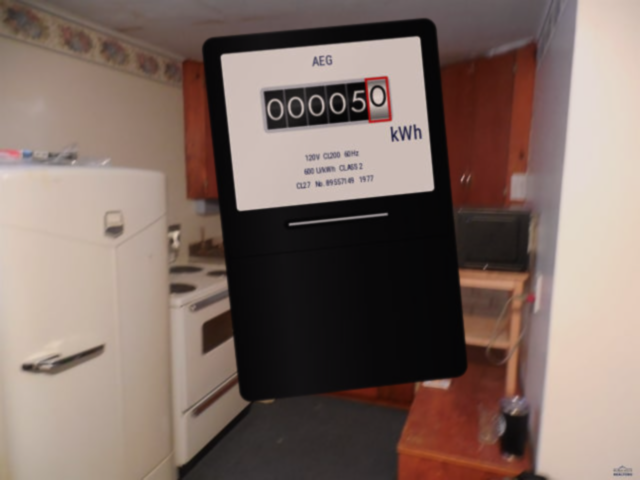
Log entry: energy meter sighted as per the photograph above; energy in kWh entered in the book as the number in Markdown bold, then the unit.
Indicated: **5.0** kWh
